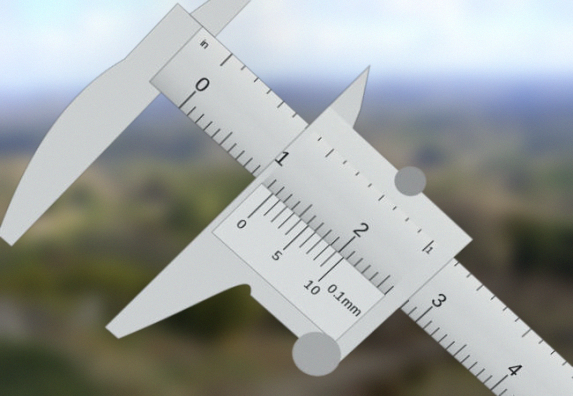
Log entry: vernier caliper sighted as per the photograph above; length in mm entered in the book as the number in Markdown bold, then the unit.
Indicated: **11.7** mm
